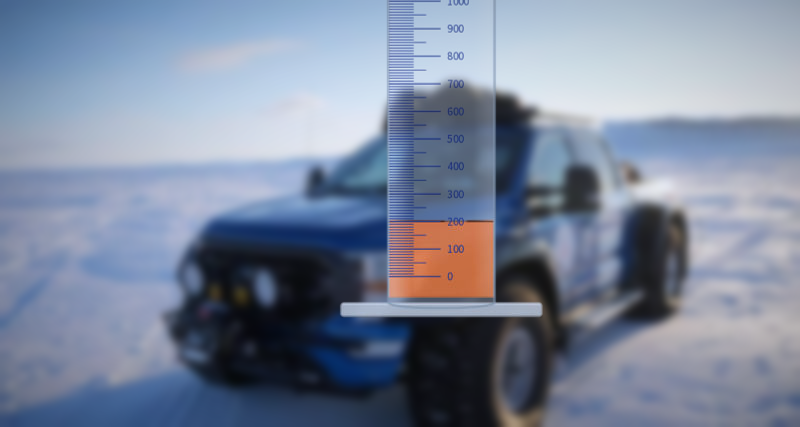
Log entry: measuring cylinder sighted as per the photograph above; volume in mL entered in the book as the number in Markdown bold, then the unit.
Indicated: **200** mL
